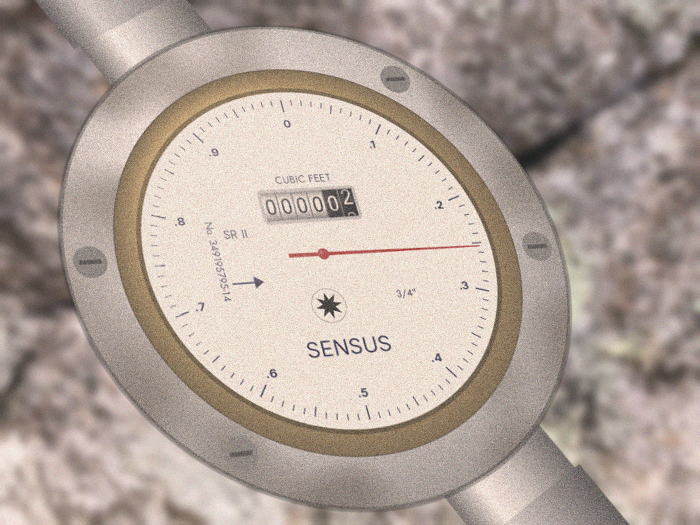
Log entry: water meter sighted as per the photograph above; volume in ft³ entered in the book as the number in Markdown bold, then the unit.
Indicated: **2.25** ft³
